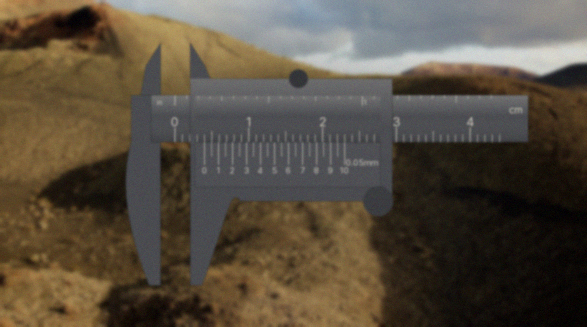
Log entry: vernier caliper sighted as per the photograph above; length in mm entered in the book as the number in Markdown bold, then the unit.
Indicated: **4.0** mm
